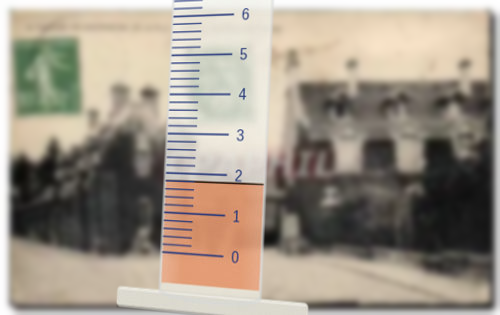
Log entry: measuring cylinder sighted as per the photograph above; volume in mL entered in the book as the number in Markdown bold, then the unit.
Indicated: **1.8** mL
